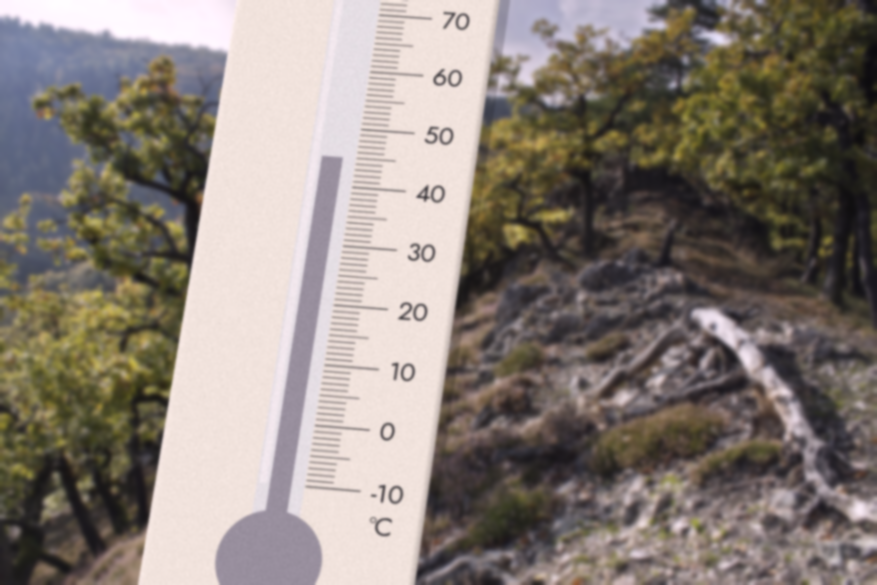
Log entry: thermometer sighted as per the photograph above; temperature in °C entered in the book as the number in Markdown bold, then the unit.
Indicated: **45** °C
